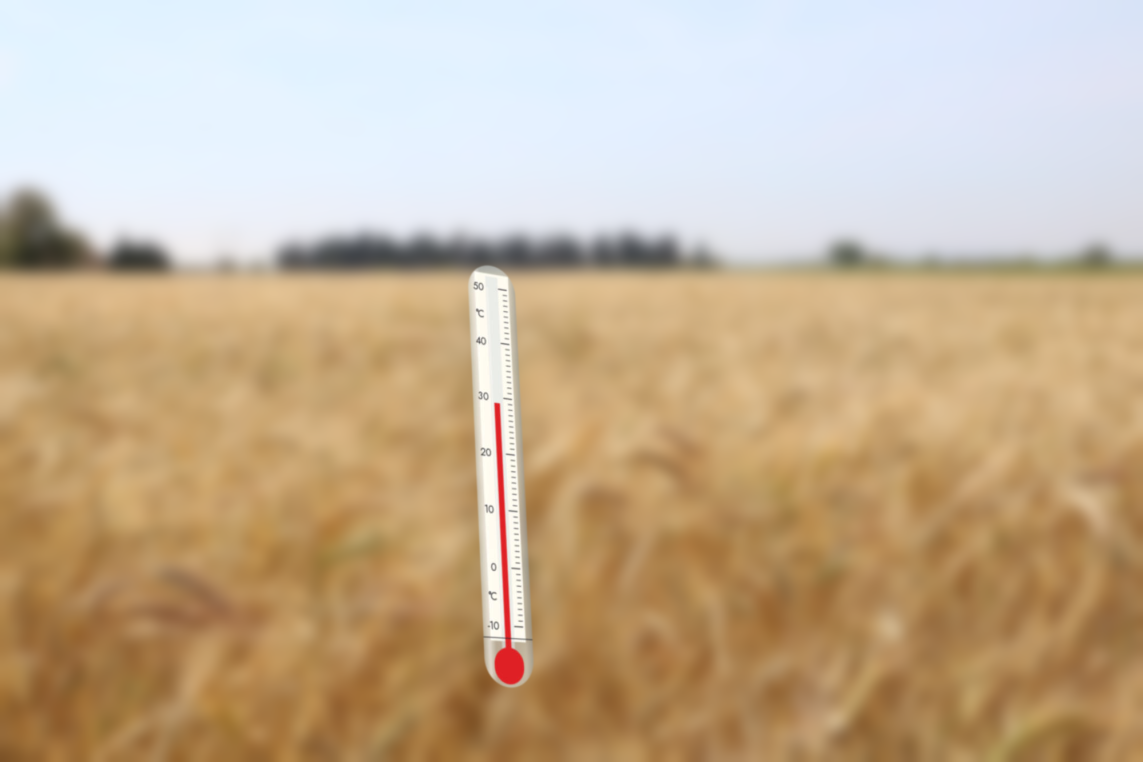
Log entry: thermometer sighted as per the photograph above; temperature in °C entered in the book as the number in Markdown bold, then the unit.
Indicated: **29** °C
